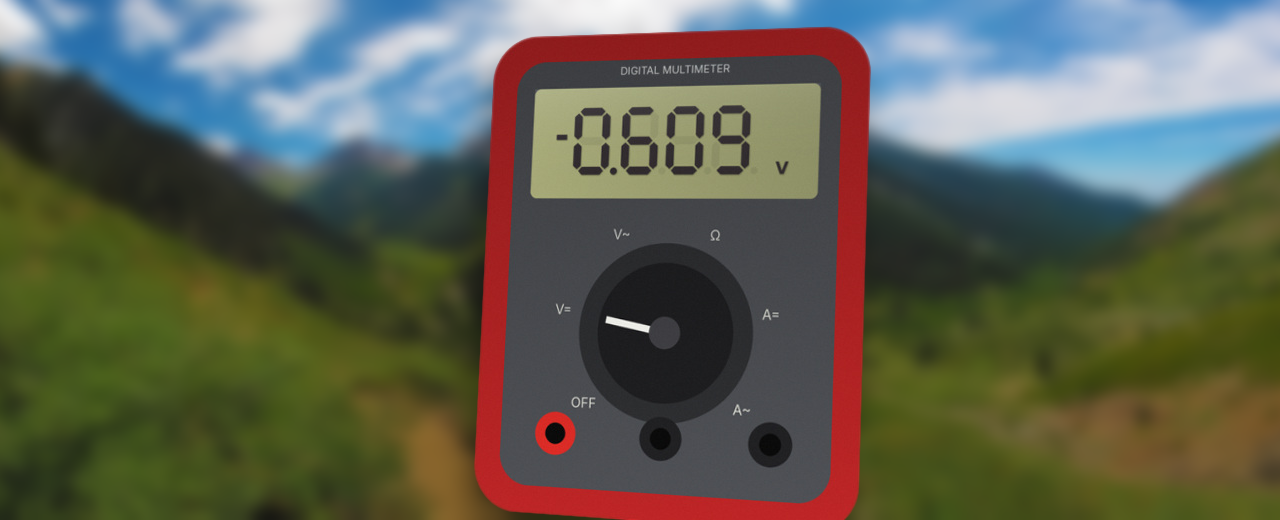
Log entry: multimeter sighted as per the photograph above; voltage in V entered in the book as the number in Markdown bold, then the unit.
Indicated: **-0.609** V
